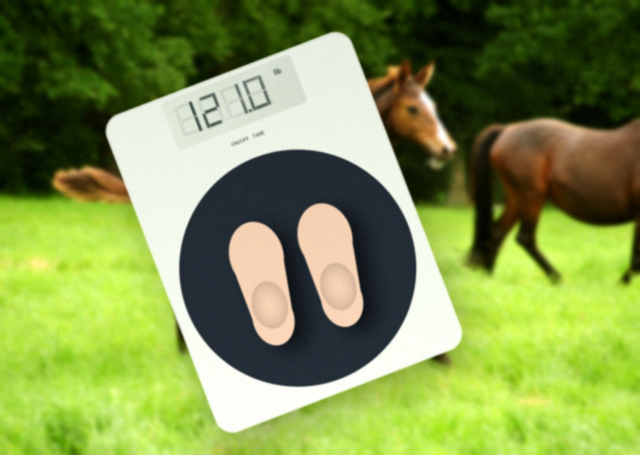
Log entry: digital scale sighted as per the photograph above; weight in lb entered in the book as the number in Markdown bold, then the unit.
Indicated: **121.0** lb
